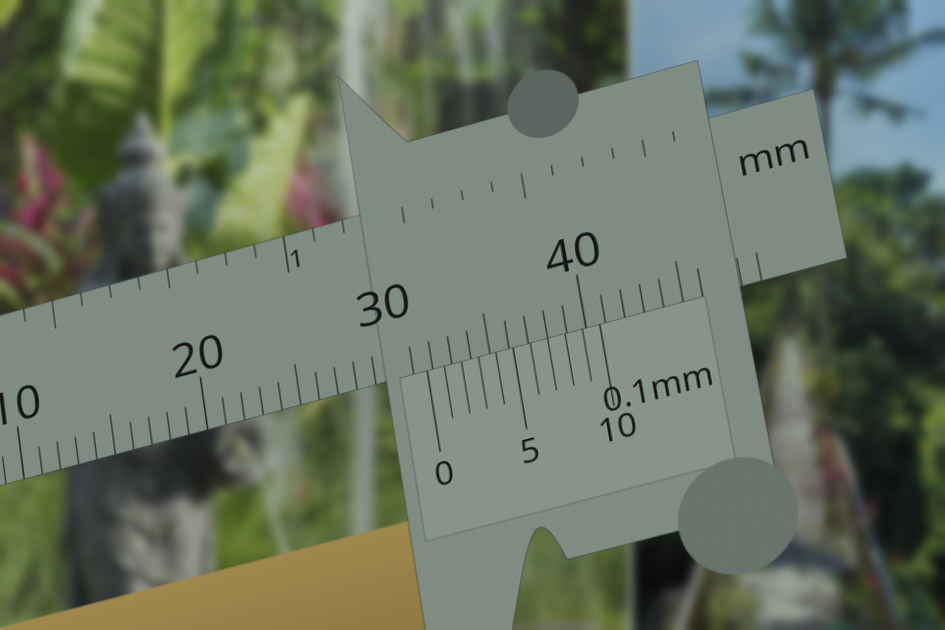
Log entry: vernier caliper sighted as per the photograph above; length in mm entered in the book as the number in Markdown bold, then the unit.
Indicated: **31.7** mm
